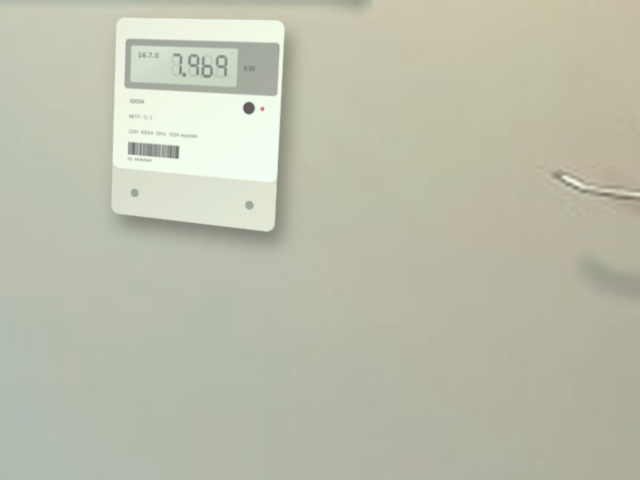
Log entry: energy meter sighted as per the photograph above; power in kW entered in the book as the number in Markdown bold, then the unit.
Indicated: **7.969** kW
